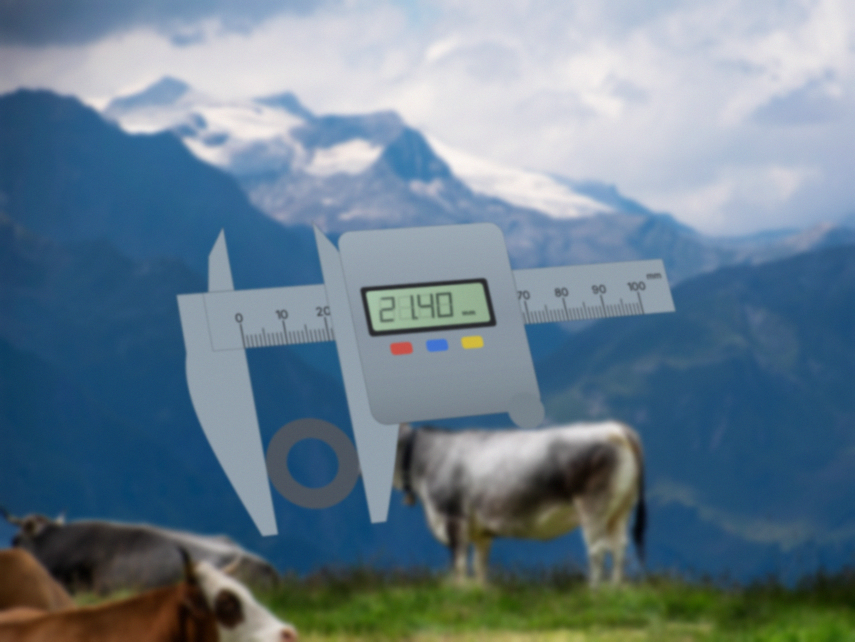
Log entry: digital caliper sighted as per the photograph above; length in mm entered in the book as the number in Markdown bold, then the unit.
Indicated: **21.40** mm
